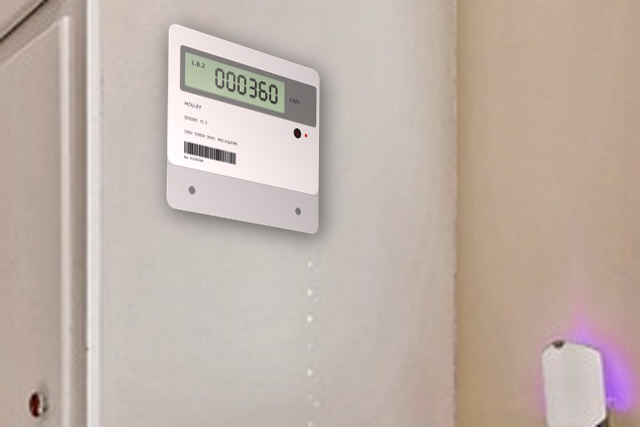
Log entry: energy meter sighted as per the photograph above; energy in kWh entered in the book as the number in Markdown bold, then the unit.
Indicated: **360** kWh
